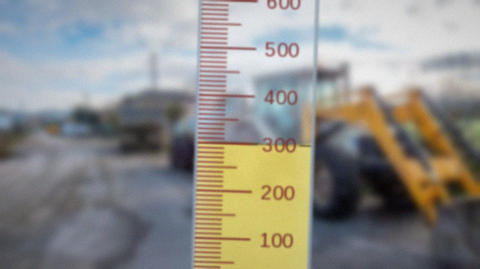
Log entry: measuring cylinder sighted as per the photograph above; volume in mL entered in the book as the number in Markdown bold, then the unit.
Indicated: **300** mL
